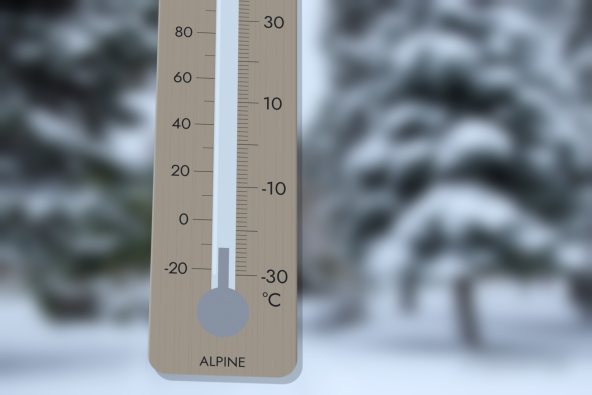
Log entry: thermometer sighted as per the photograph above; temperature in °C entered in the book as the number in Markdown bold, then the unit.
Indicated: **-24** °C
